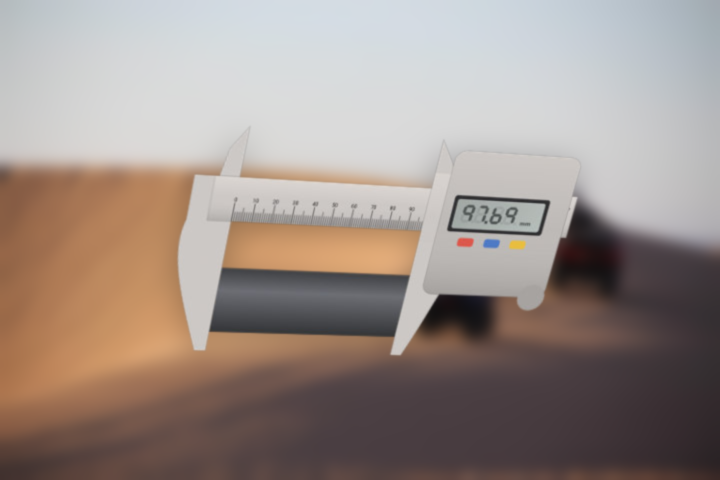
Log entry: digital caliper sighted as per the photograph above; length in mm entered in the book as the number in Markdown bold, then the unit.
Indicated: **97.69** mm
